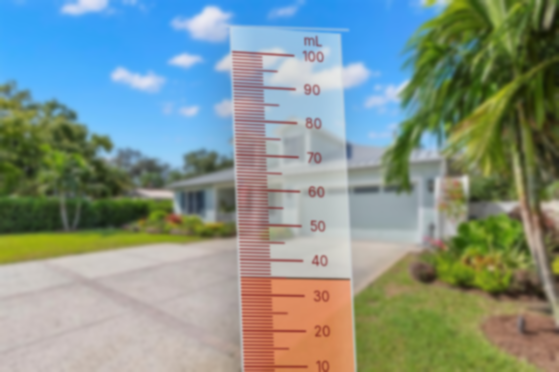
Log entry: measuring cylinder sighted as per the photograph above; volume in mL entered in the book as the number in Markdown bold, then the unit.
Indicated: **35** mL
